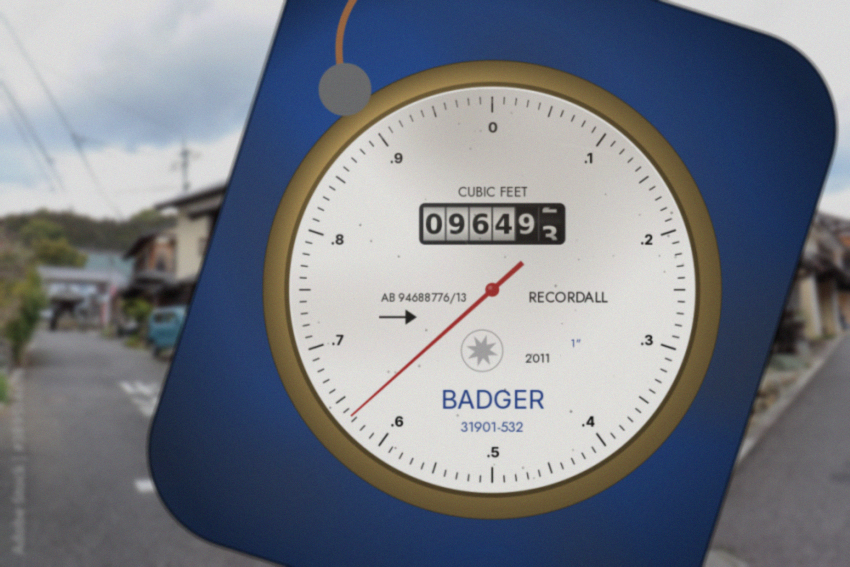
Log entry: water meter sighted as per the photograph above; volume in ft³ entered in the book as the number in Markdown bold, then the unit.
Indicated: **96492.63** ft³
